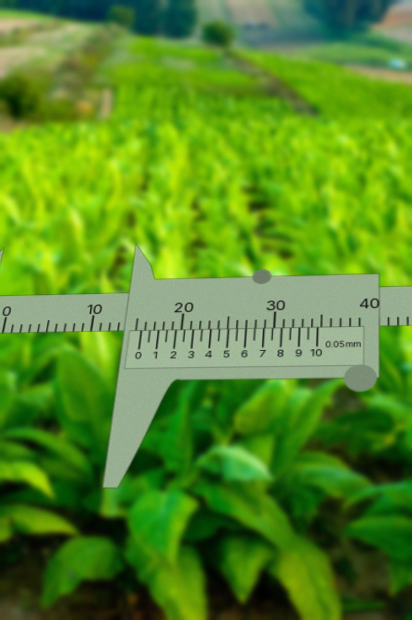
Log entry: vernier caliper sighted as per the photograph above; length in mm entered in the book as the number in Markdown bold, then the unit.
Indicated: **15.6** mm
